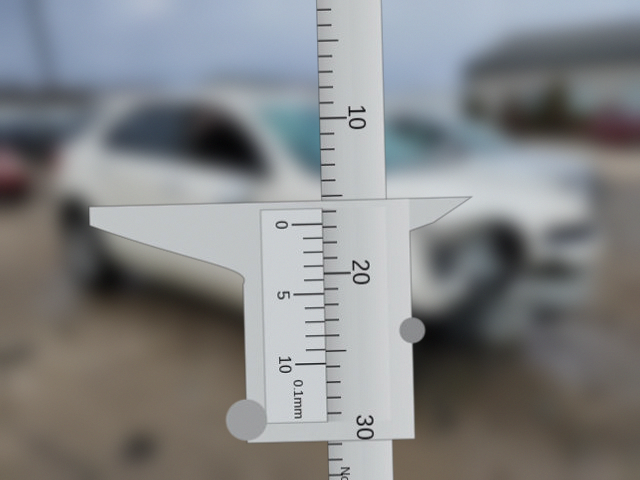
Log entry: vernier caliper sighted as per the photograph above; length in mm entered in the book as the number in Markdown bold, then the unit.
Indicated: **16.8** mm
